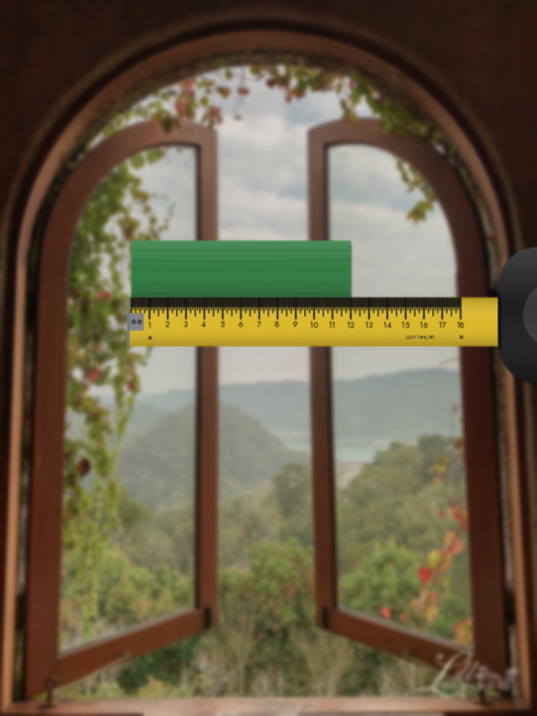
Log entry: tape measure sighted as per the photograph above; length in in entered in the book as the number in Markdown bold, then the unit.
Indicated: **12** in
